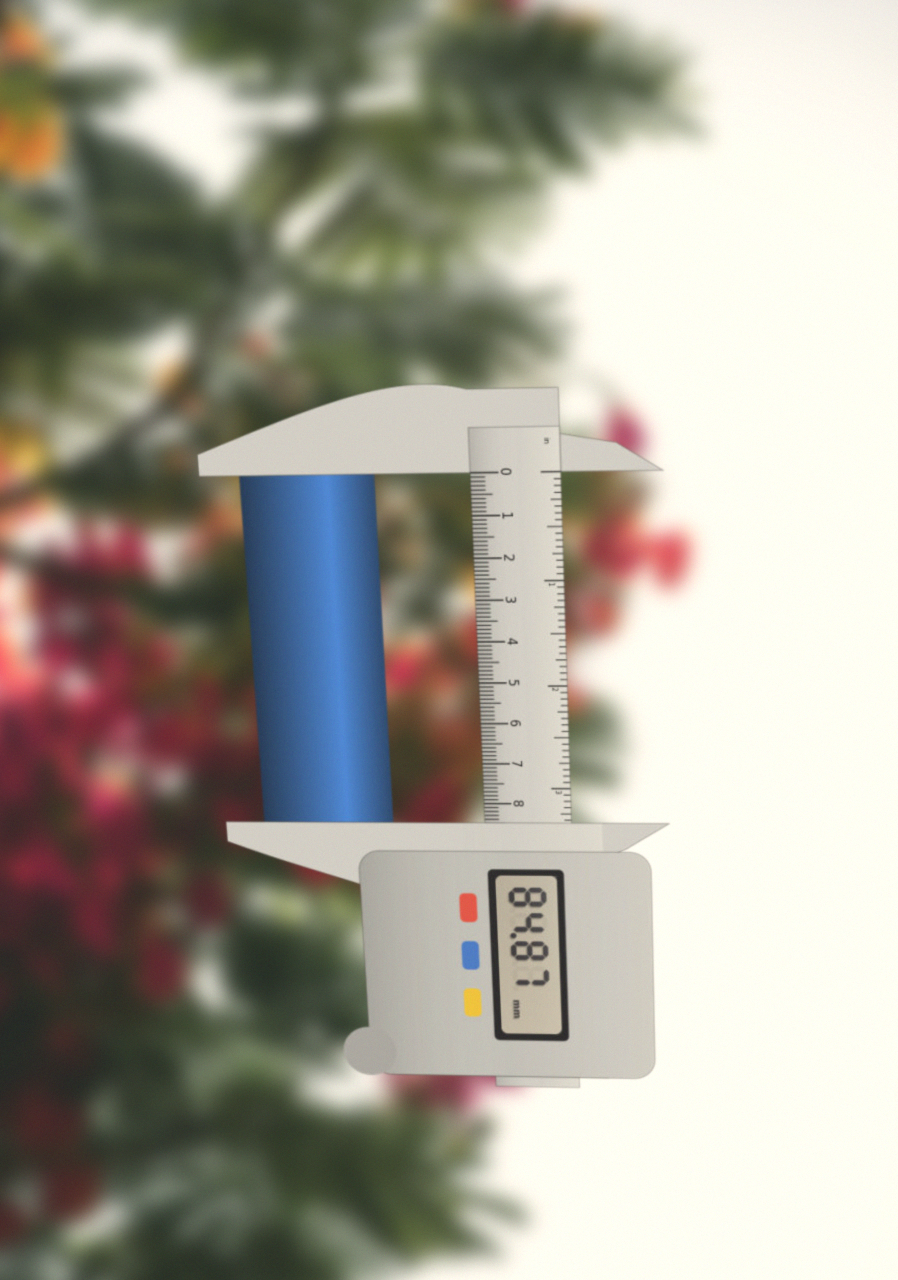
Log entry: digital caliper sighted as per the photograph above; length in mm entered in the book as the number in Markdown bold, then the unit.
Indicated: **84.87** mm
